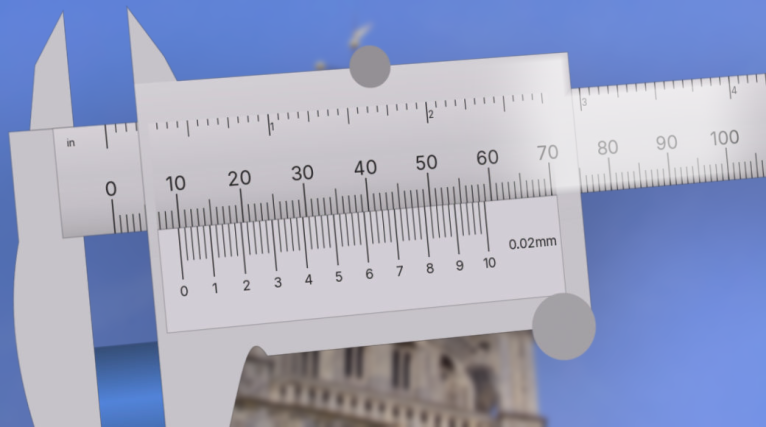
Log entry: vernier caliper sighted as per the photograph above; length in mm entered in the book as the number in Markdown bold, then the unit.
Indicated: **9.8** mm
